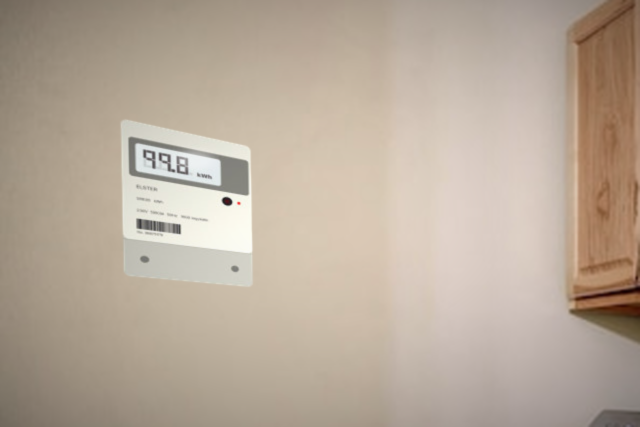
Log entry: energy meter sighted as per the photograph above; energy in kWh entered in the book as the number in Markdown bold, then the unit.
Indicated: **99.8** kWh
